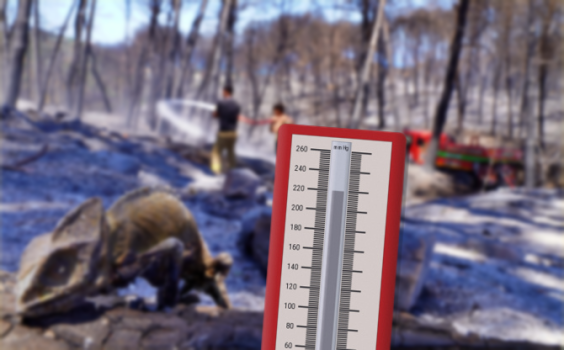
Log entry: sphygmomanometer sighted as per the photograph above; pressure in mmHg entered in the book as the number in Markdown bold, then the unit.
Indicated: **220** mmHg
